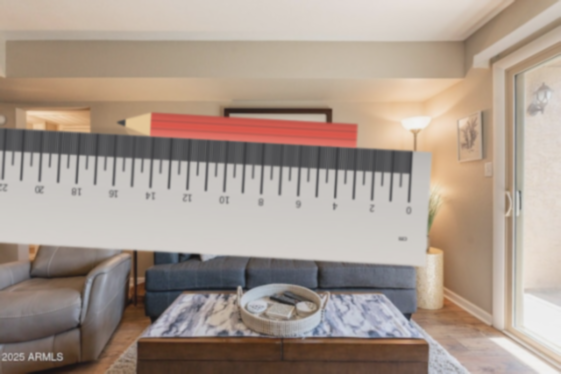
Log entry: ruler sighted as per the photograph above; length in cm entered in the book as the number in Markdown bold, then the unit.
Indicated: **13** cm
